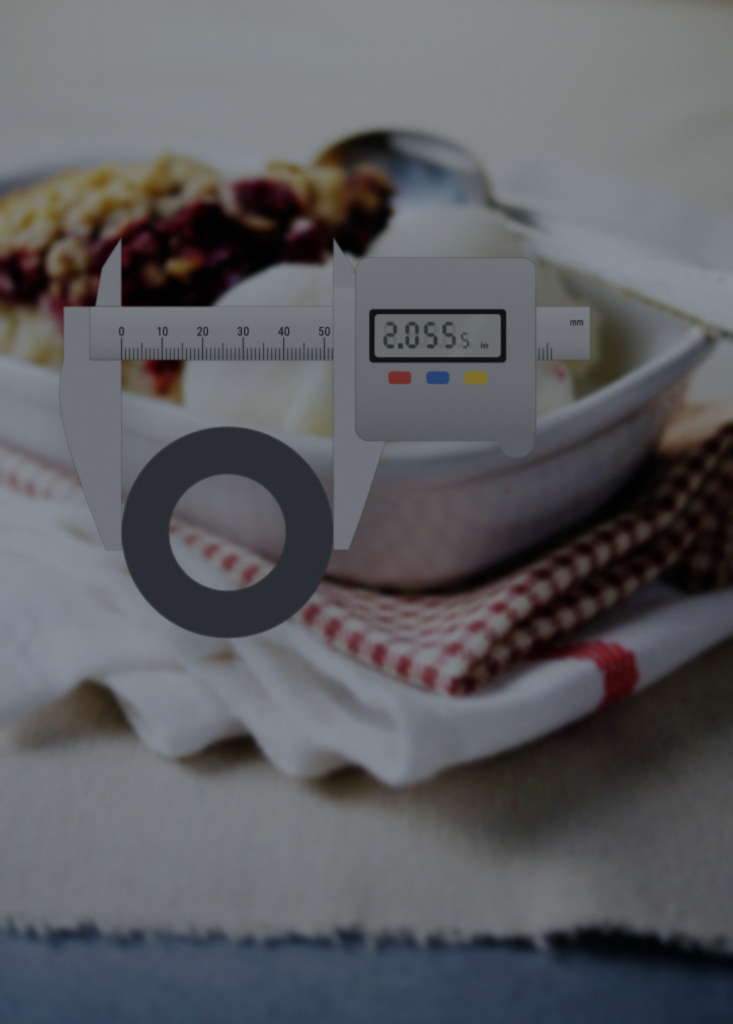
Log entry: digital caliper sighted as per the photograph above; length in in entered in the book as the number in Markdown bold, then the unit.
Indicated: **2.0555** in
